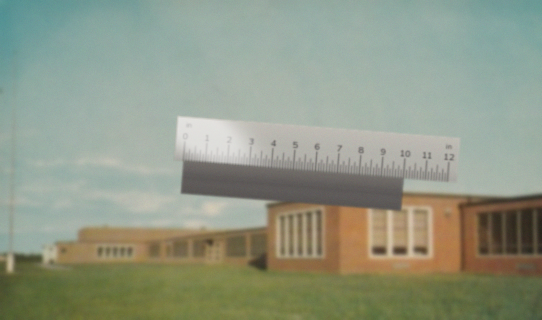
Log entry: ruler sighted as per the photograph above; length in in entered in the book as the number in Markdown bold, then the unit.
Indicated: **10** in
